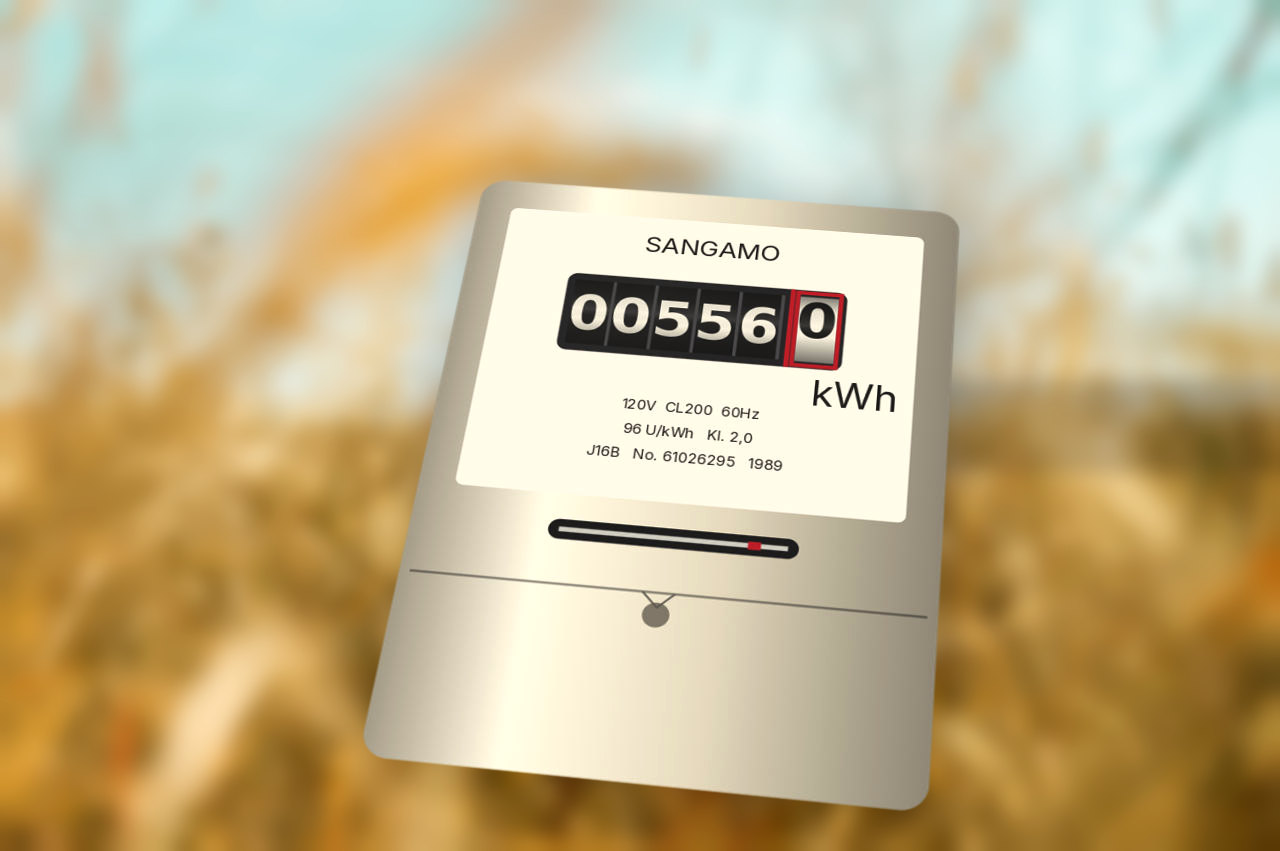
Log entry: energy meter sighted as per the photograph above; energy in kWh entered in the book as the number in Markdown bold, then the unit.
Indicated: **556.0** kWh
